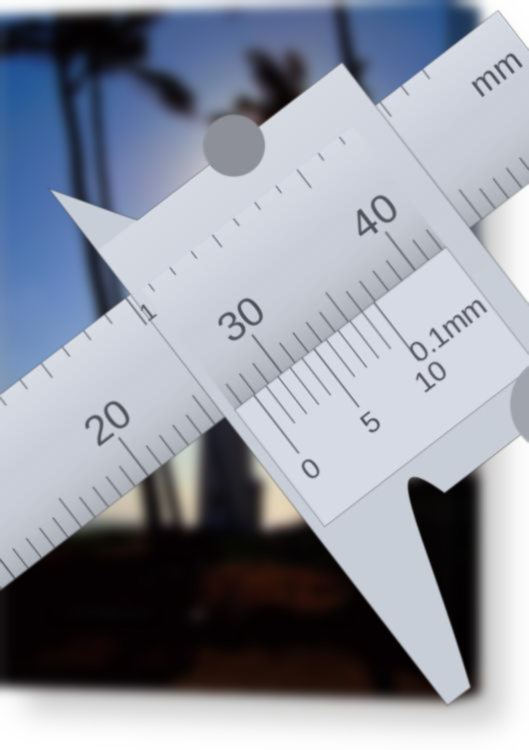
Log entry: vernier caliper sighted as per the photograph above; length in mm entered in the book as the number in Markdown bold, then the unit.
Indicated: **27.9** mm
